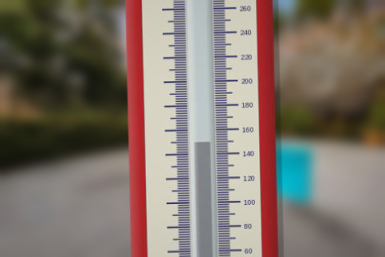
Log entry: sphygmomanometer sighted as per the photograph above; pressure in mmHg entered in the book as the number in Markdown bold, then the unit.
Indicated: **150** mmHg
